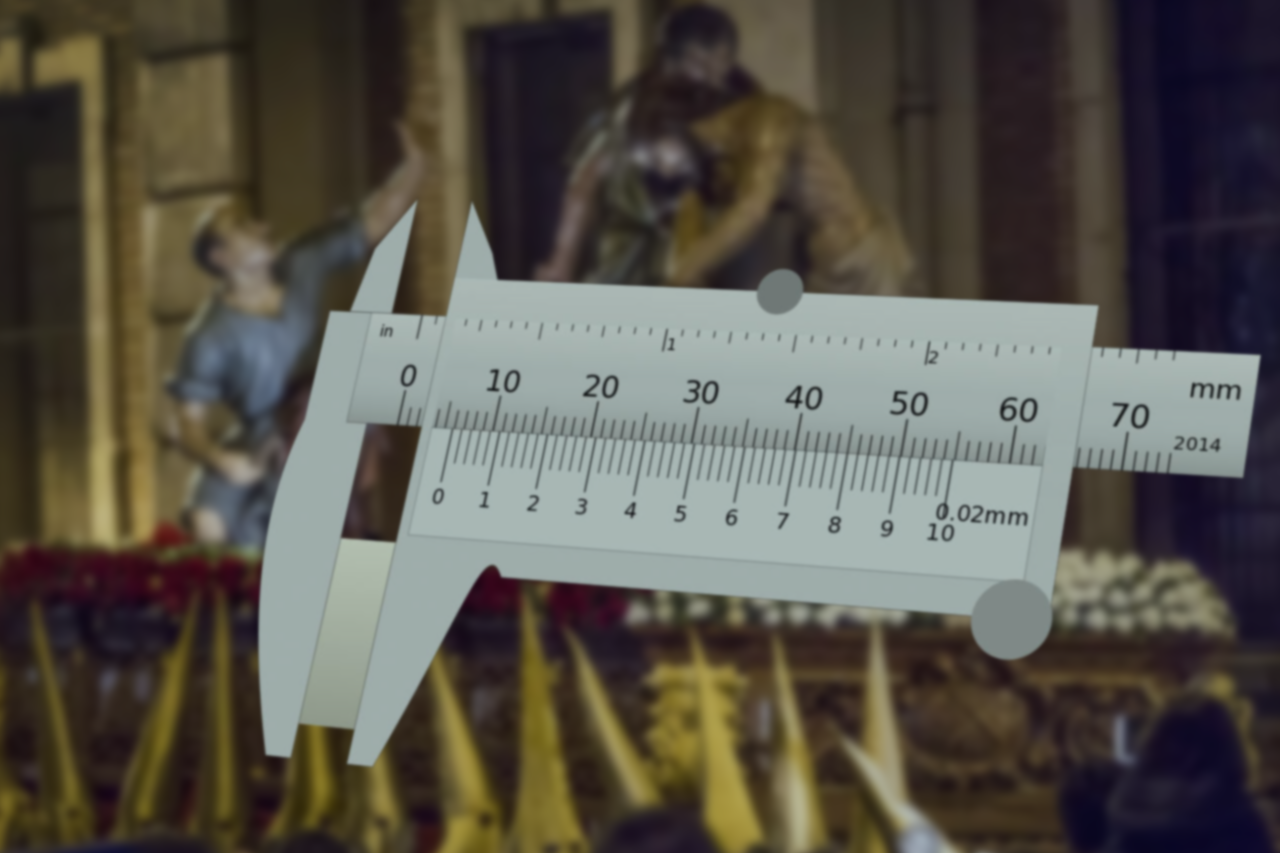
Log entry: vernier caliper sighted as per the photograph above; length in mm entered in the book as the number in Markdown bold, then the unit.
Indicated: **5.8** mm
